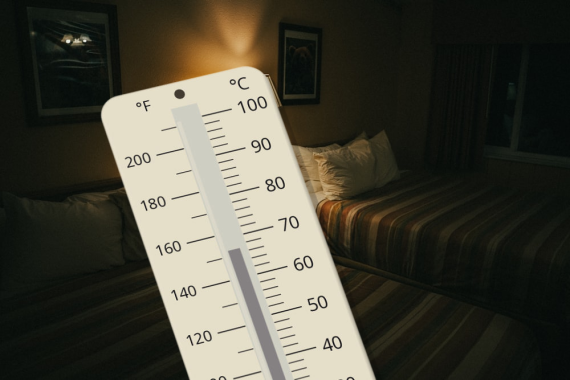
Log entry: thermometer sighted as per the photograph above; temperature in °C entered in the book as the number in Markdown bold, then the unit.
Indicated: **67** °C
